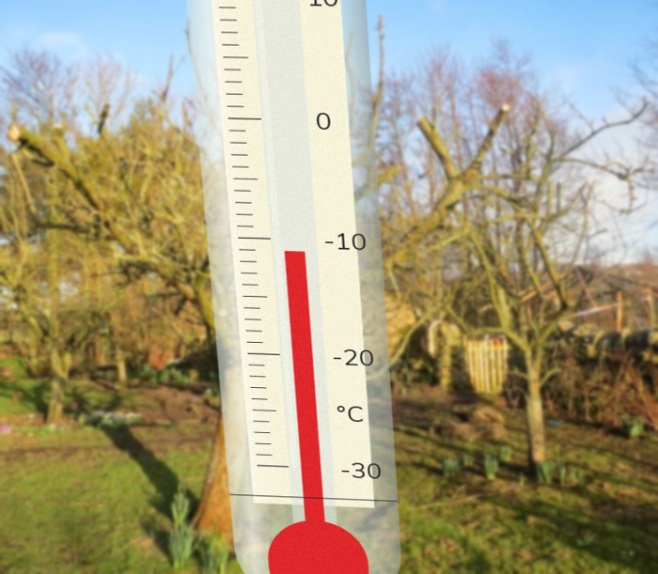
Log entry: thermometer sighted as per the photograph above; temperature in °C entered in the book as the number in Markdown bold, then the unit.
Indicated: **-11** °C
